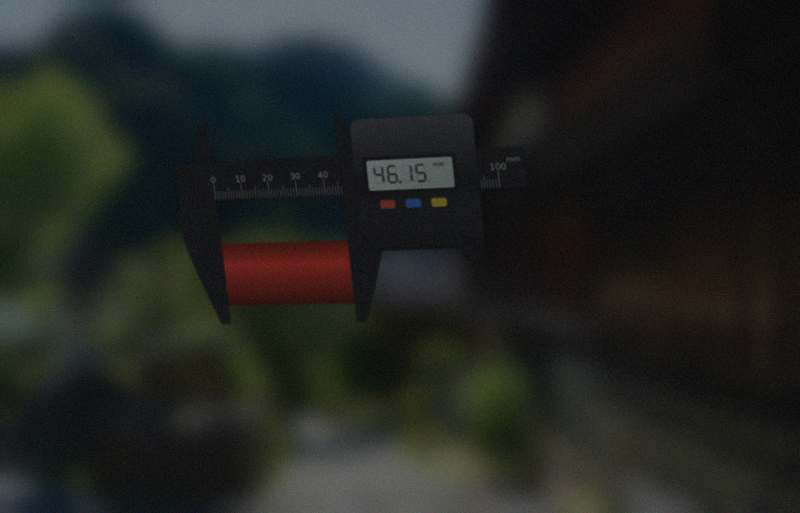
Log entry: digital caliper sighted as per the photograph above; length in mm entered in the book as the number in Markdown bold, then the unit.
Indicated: **46.15** mm
